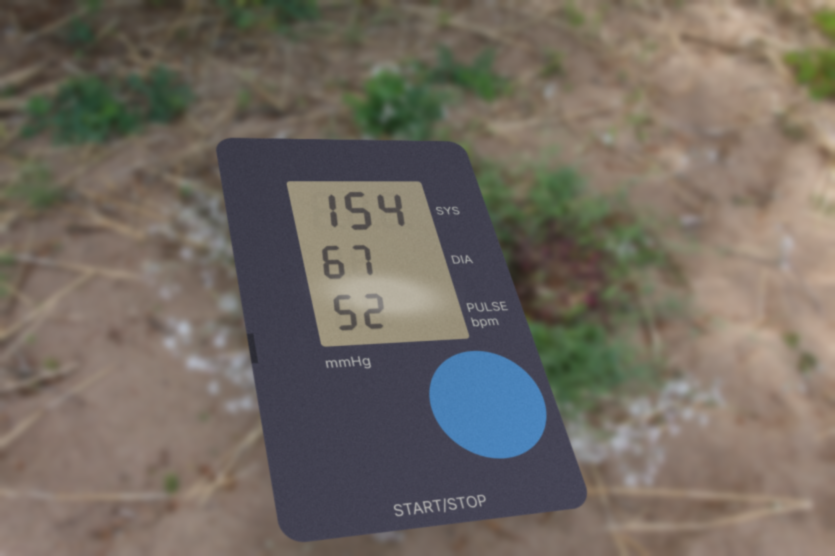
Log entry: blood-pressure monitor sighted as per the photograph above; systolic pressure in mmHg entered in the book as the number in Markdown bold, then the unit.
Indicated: **154** mmHg
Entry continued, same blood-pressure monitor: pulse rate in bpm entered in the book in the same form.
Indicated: **52** bpm
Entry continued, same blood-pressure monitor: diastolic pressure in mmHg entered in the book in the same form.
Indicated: **67** mmHg
